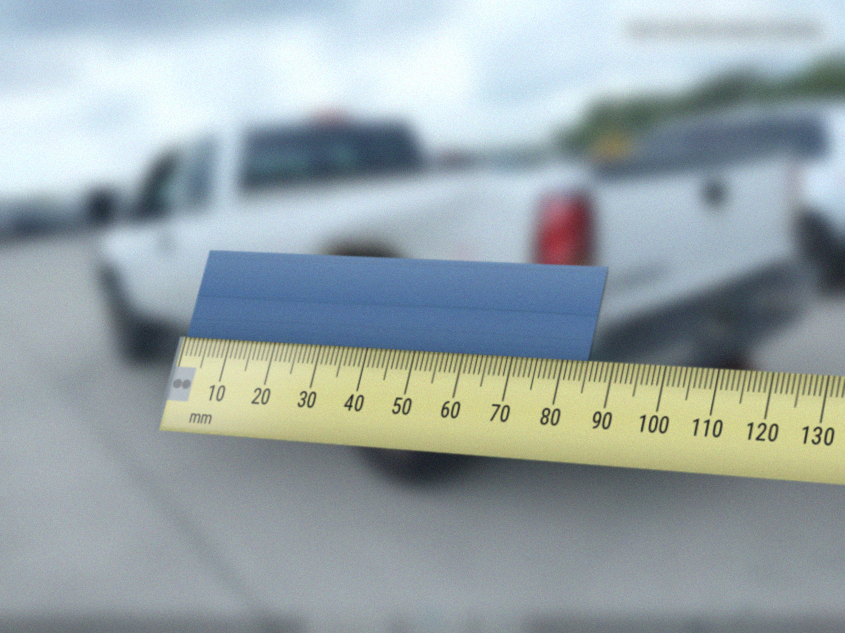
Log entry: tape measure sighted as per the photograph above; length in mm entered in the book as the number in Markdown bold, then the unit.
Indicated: **85** mm
